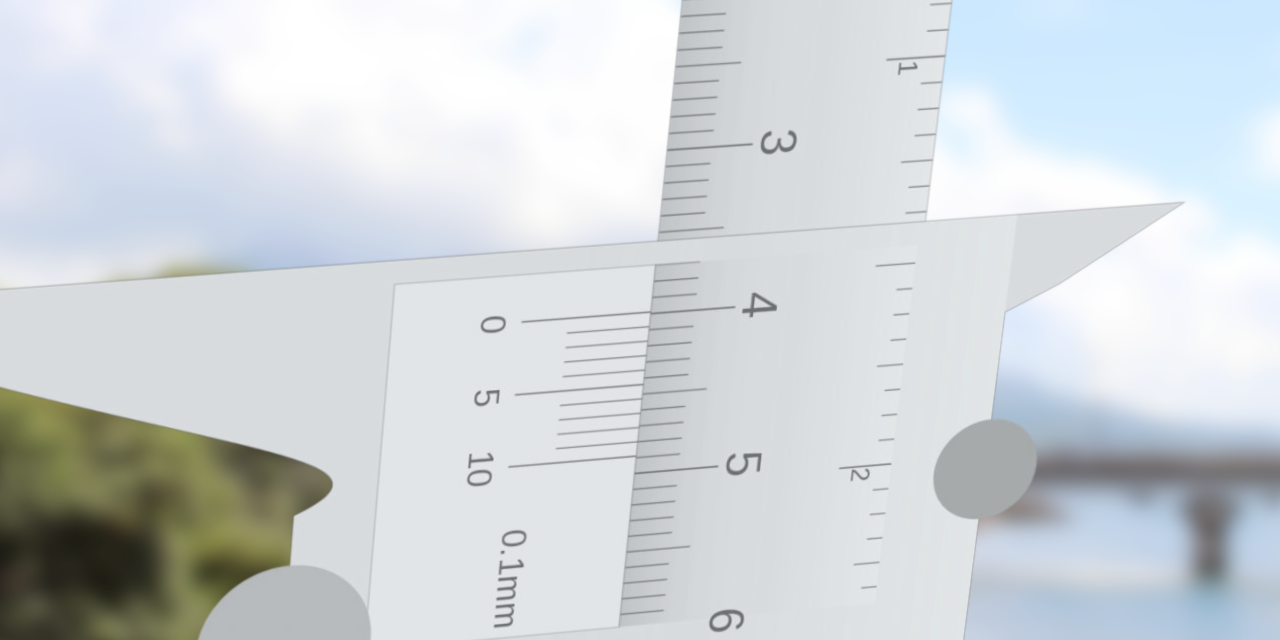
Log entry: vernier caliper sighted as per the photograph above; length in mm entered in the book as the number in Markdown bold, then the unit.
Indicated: **39.9** mm
